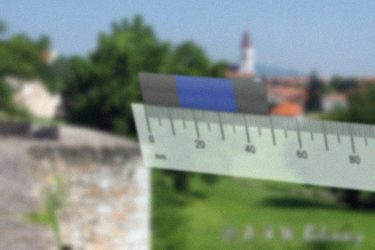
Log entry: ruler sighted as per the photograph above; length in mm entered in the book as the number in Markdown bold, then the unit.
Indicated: **50** mm
